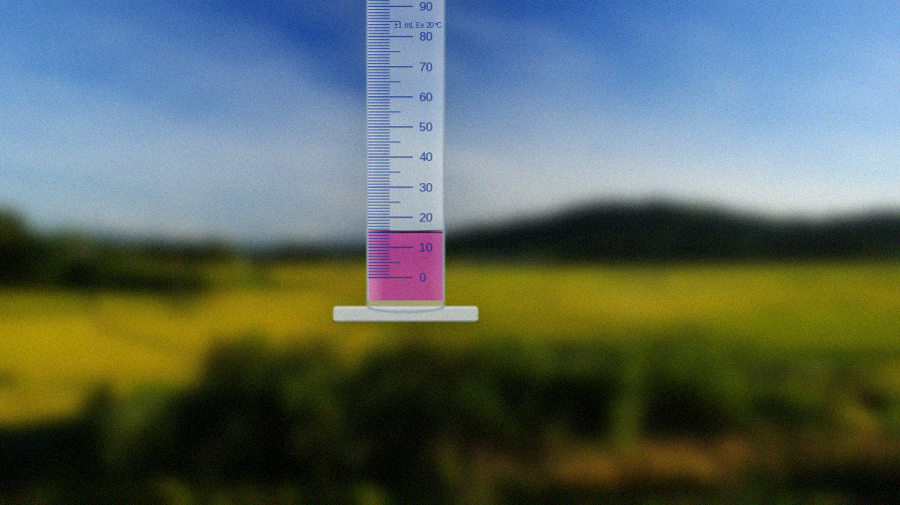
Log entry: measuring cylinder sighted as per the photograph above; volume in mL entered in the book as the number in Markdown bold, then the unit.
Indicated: **15** mL
